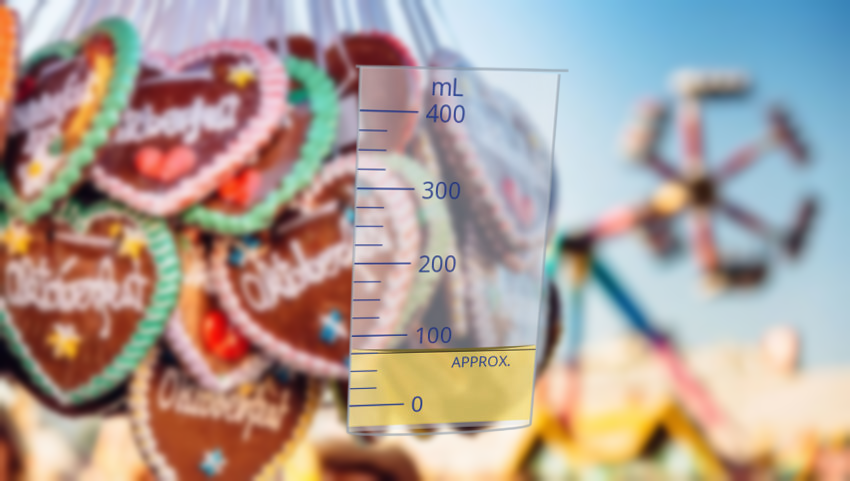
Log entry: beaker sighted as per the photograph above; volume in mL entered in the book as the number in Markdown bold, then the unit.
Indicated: **75** mL
